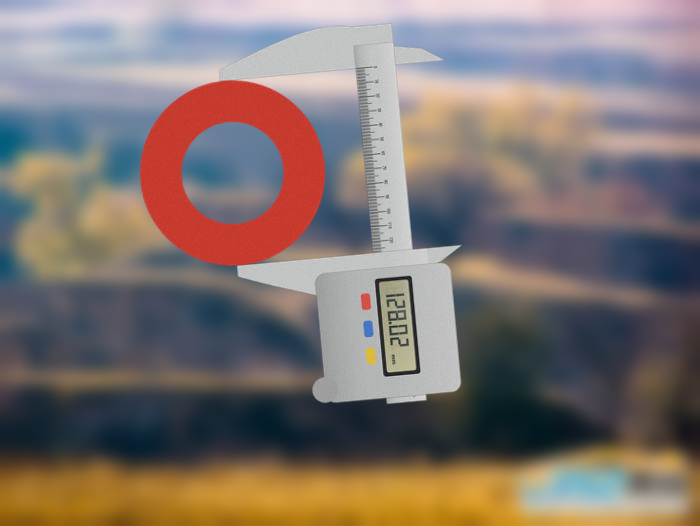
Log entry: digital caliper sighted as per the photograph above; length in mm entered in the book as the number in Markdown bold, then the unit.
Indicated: **128.02** mm
